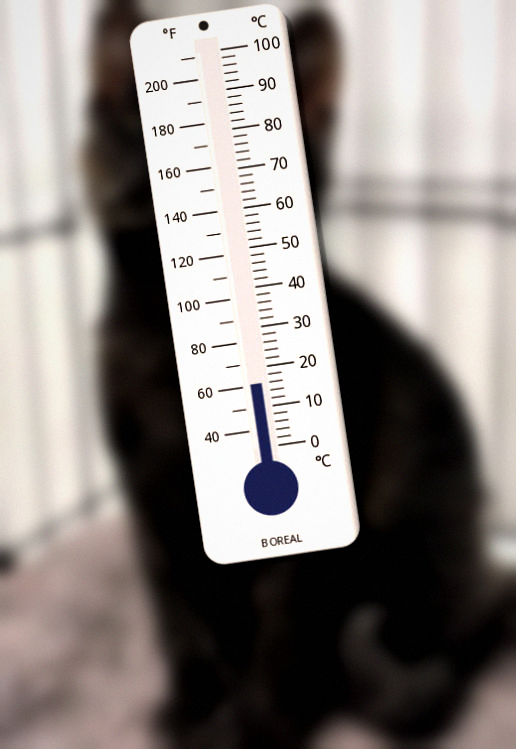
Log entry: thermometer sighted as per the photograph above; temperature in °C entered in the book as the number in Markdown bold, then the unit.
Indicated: **16** °C
